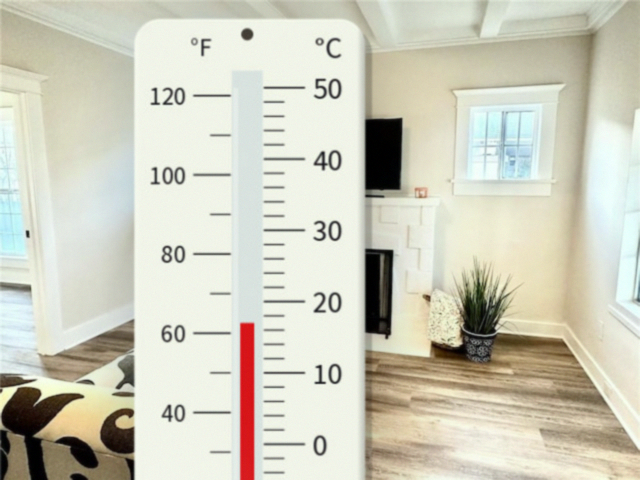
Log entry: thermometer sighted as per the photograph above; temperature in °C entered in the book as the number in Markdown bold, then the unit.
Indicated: **17** °C
